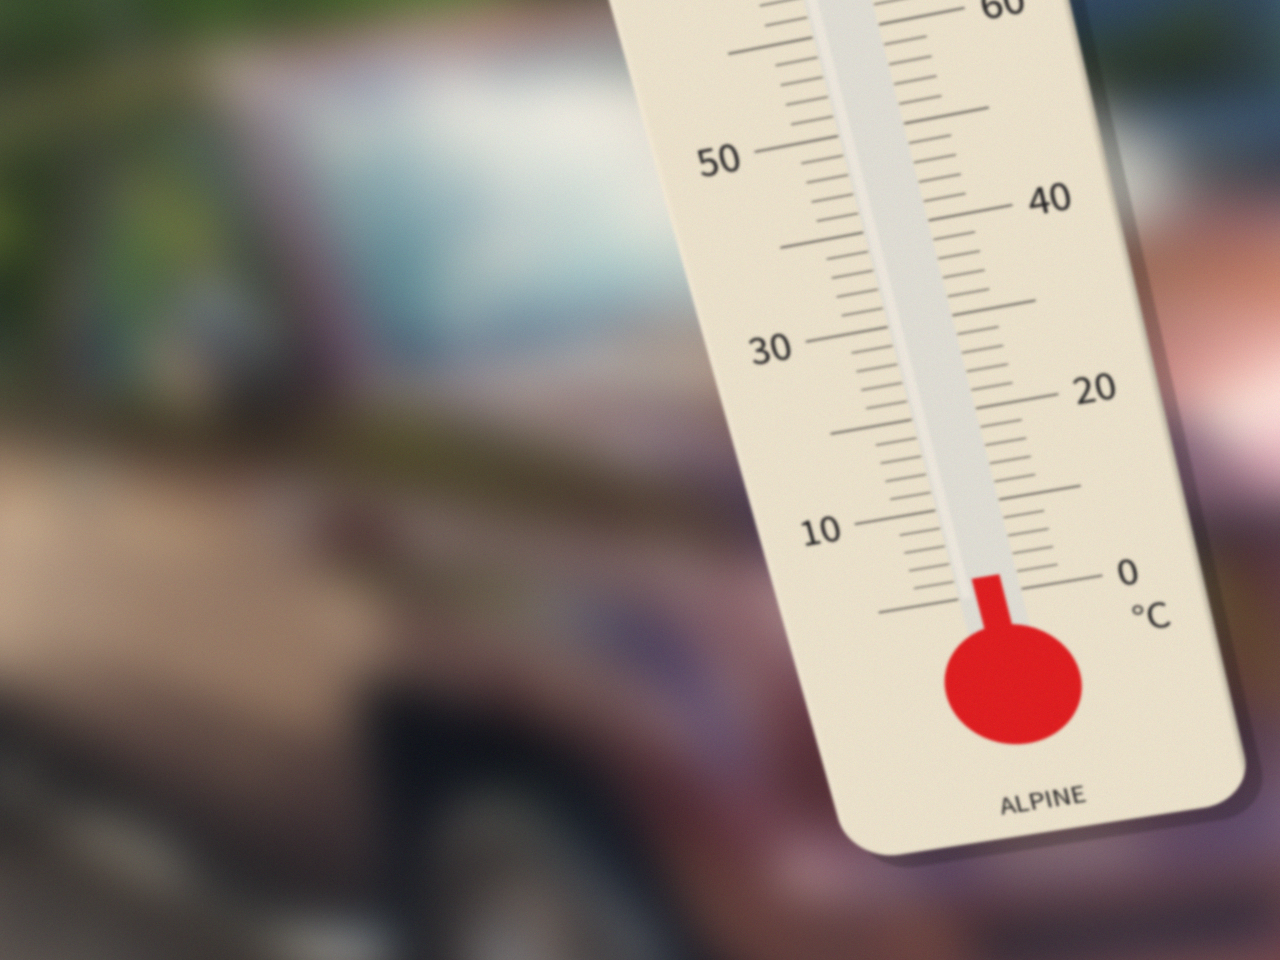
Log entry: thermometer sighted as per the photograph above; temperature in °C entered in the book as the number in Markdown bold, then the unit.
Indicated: **2** °C
